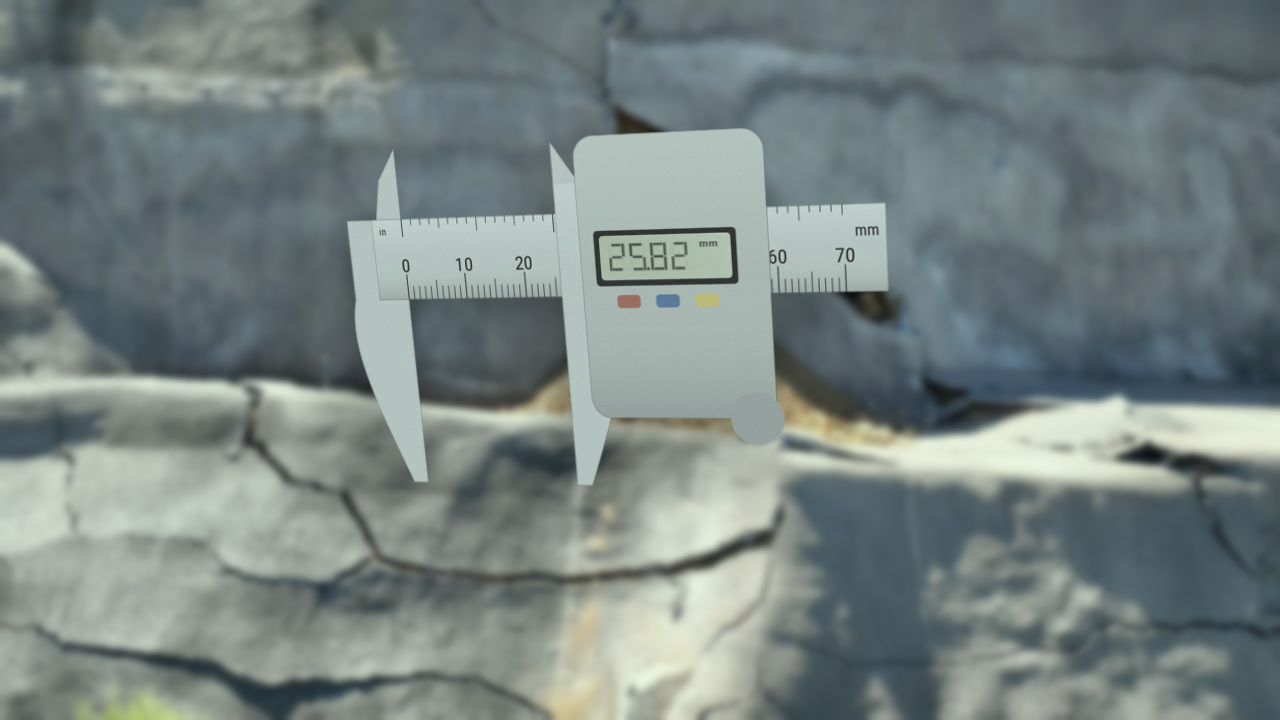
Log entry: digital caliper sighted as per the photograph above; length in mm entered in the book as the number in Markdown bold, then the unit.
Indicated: **25.82** mm
